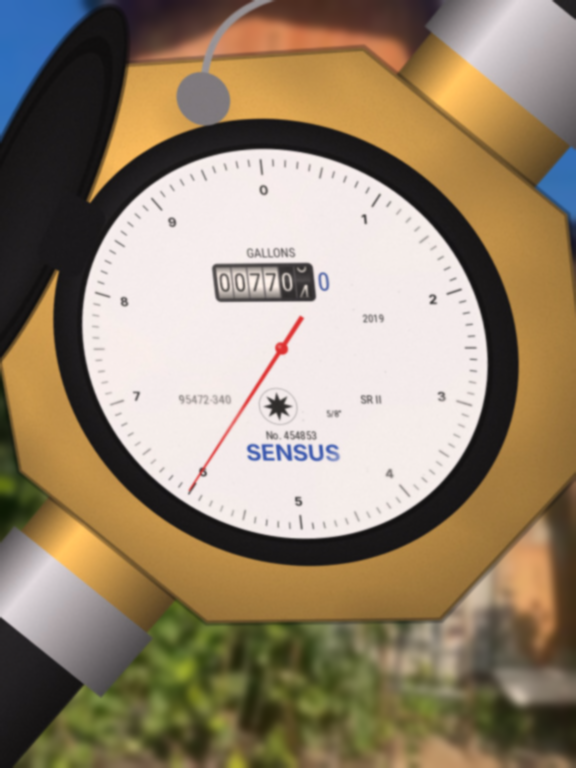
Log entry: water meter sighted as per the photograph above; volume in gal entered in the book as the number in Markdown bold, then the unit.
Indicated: **77036.0** gal
